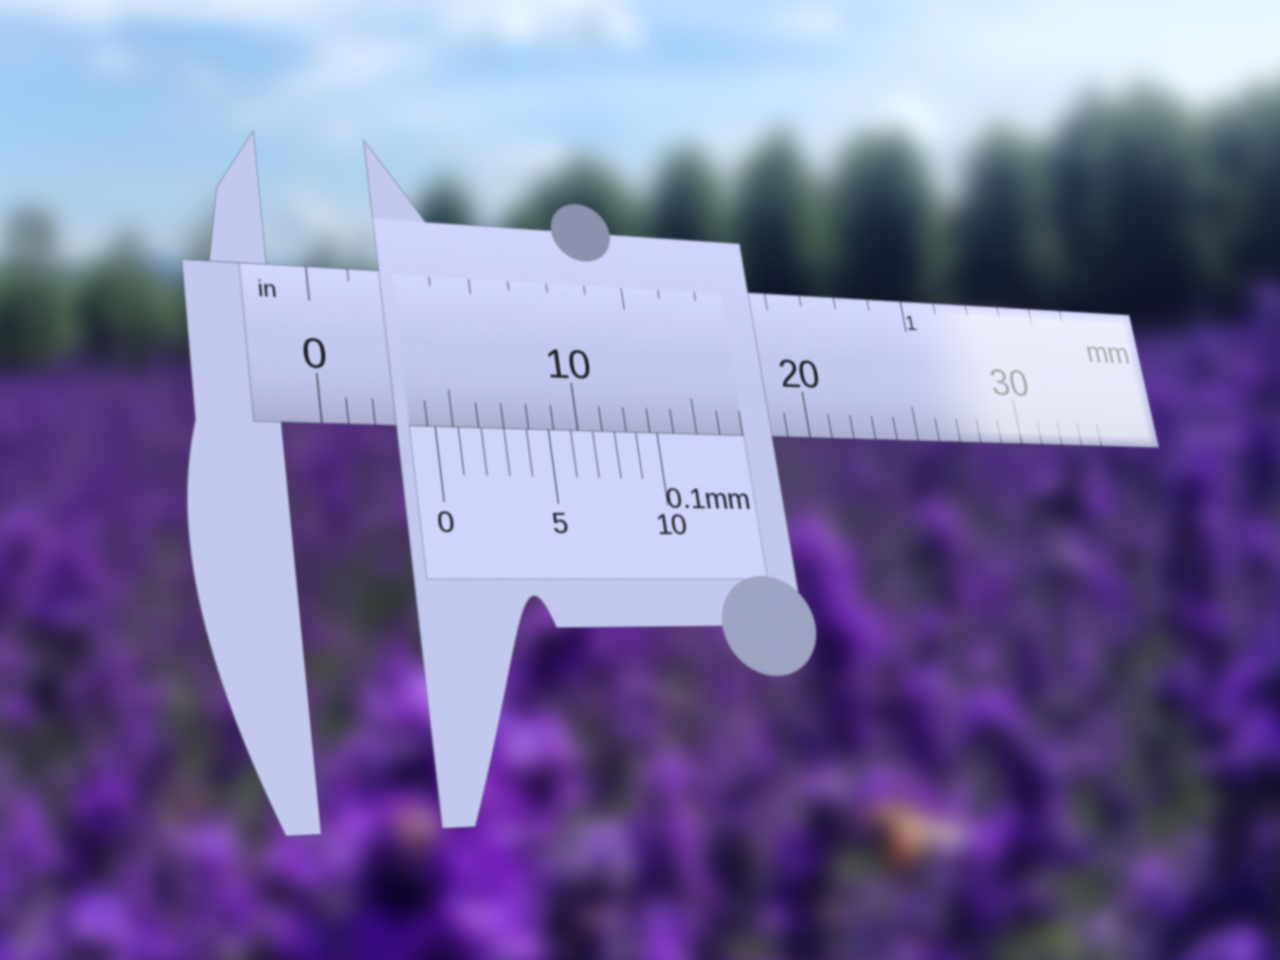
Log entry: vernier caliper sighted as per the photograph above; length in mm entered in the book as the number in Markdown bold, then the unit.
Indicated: **4.3** mm
